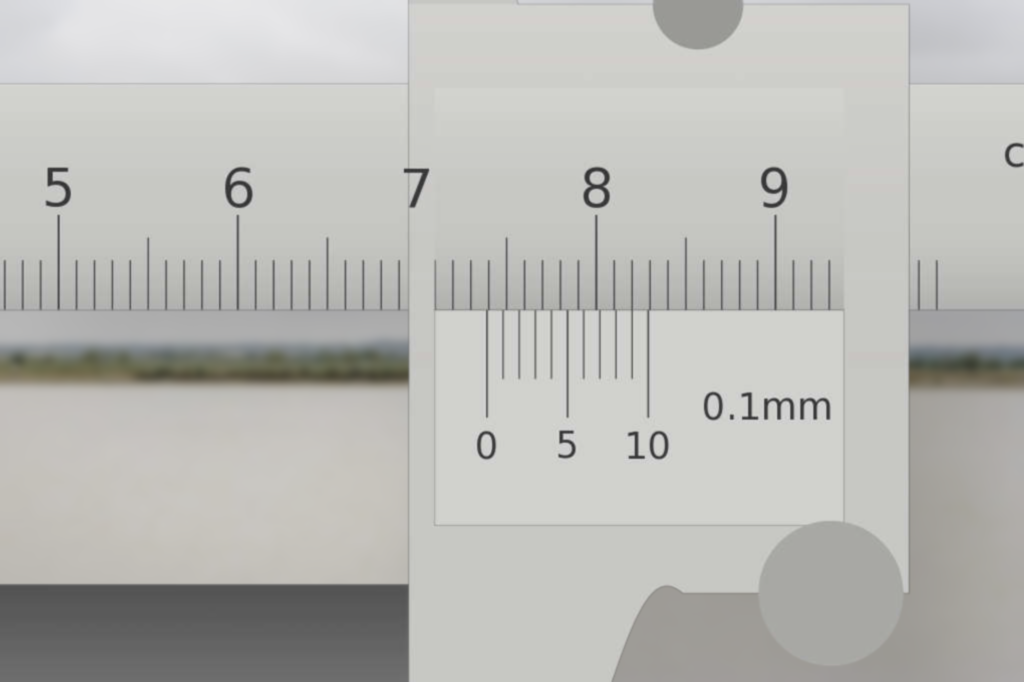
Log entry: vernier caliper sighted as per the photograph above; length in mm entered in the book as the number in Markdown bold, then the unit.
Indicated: **73.9** mm
